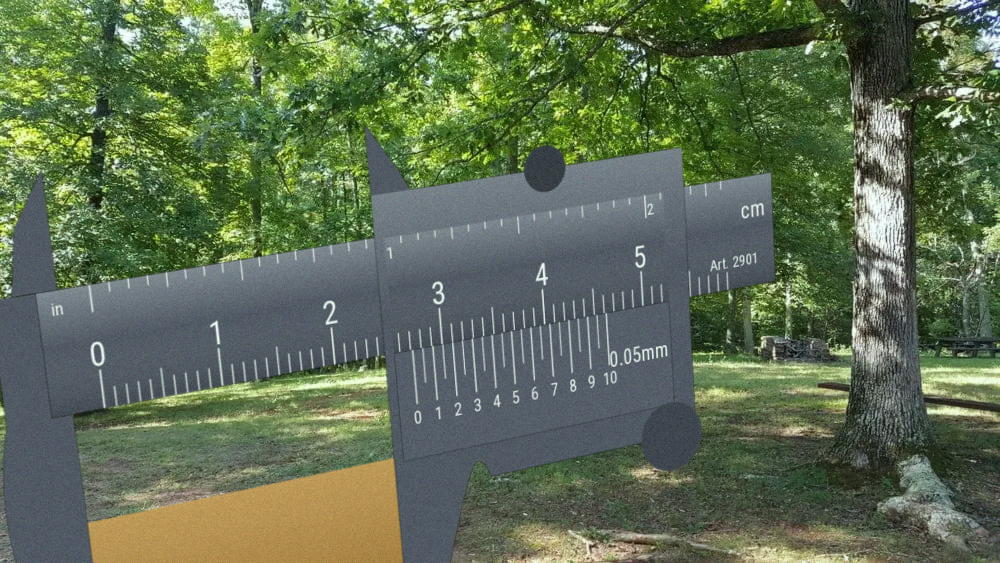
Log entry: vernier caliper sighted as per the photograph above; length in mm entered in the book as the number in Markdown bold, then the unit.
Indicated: **27.2** mm
